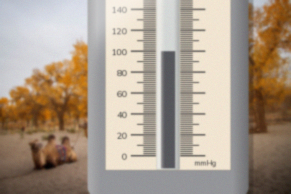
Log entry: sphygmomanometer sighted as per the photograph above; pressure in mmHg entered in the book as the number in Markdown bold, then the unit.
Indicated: **100** mmHg
